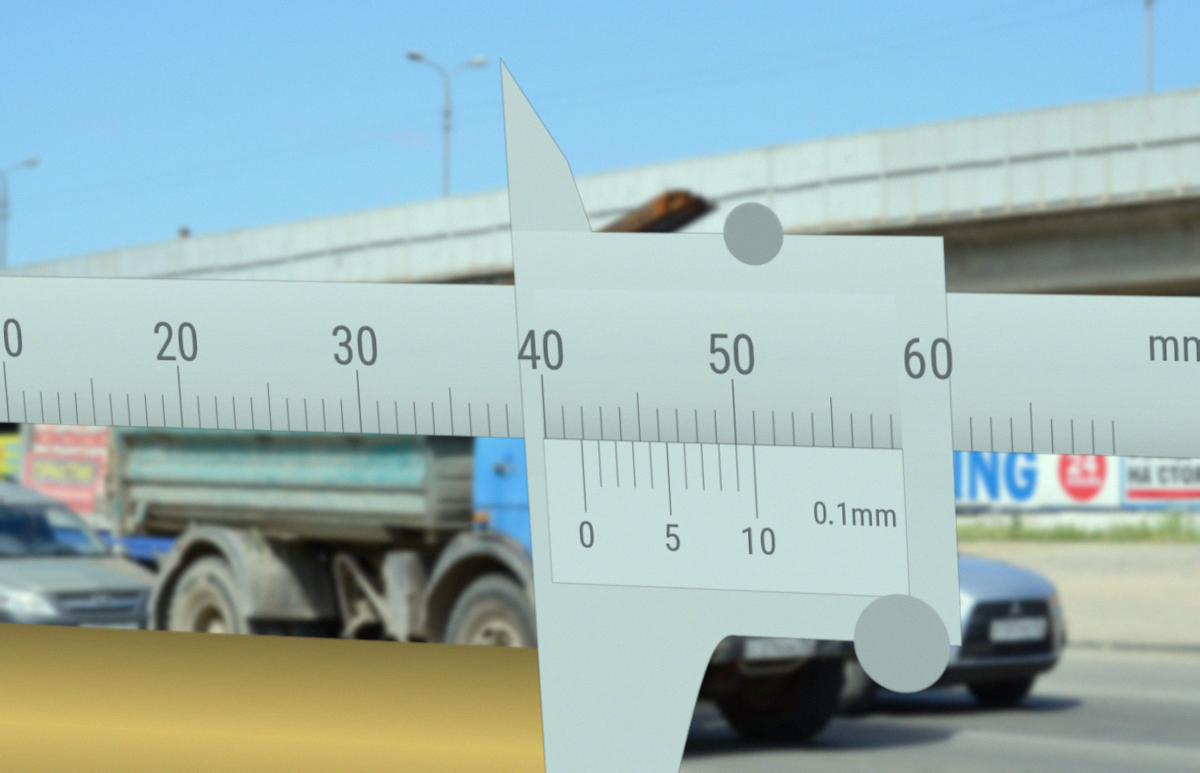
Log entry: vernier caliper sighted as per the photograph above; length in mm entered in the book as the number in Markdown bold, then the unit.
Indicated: **41.9** mm
